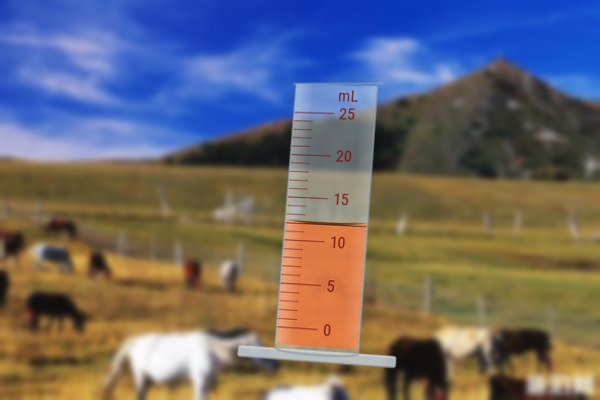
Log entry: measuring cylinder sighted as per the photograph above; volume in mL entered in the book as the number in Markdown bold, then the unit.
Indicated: **12** mL
